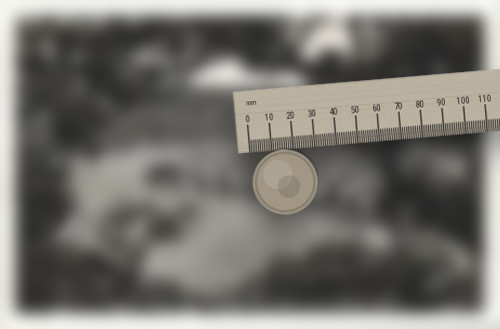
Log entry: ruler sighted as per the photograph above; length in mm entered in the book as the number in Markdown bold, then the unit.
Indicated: **30** mm
